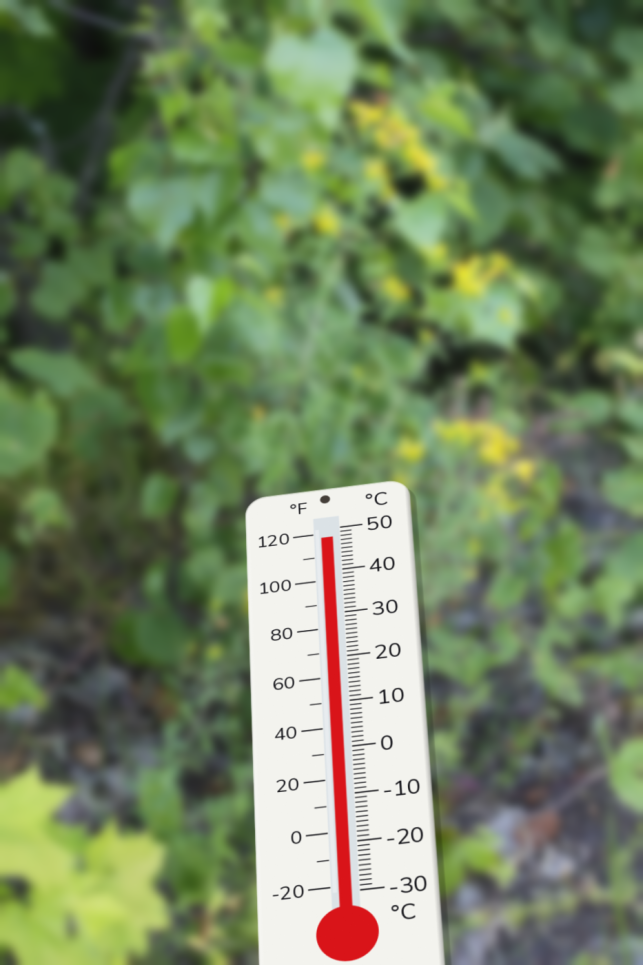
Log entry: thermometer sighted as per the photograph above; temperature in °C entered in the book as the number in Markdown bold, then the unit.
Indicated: **48** °C
